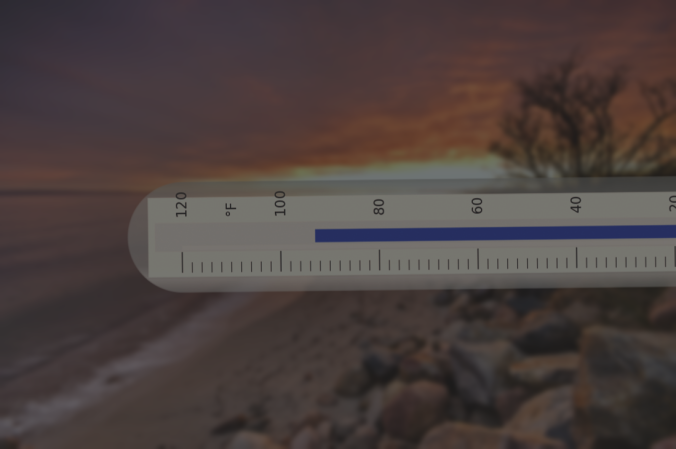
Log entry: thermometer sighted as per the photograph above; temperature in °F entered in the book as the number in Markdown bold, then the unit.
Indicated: **93** °F
